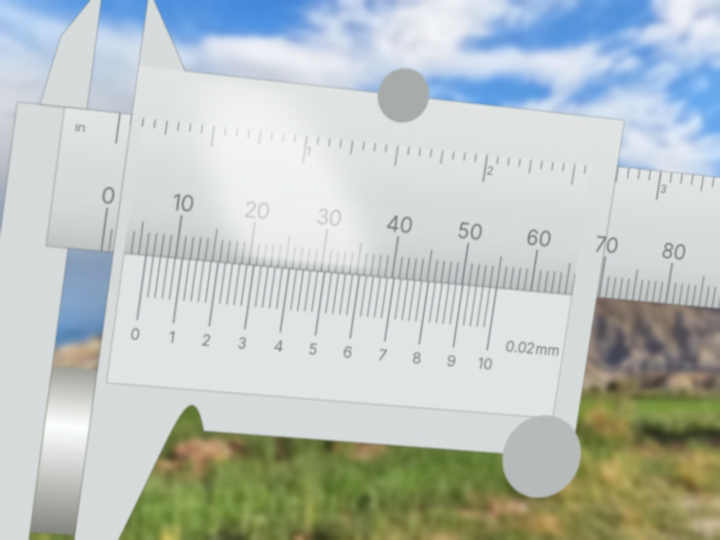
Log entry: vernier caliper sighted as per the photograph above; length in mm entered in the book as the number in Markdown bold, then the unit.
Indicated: **6.0** mm
